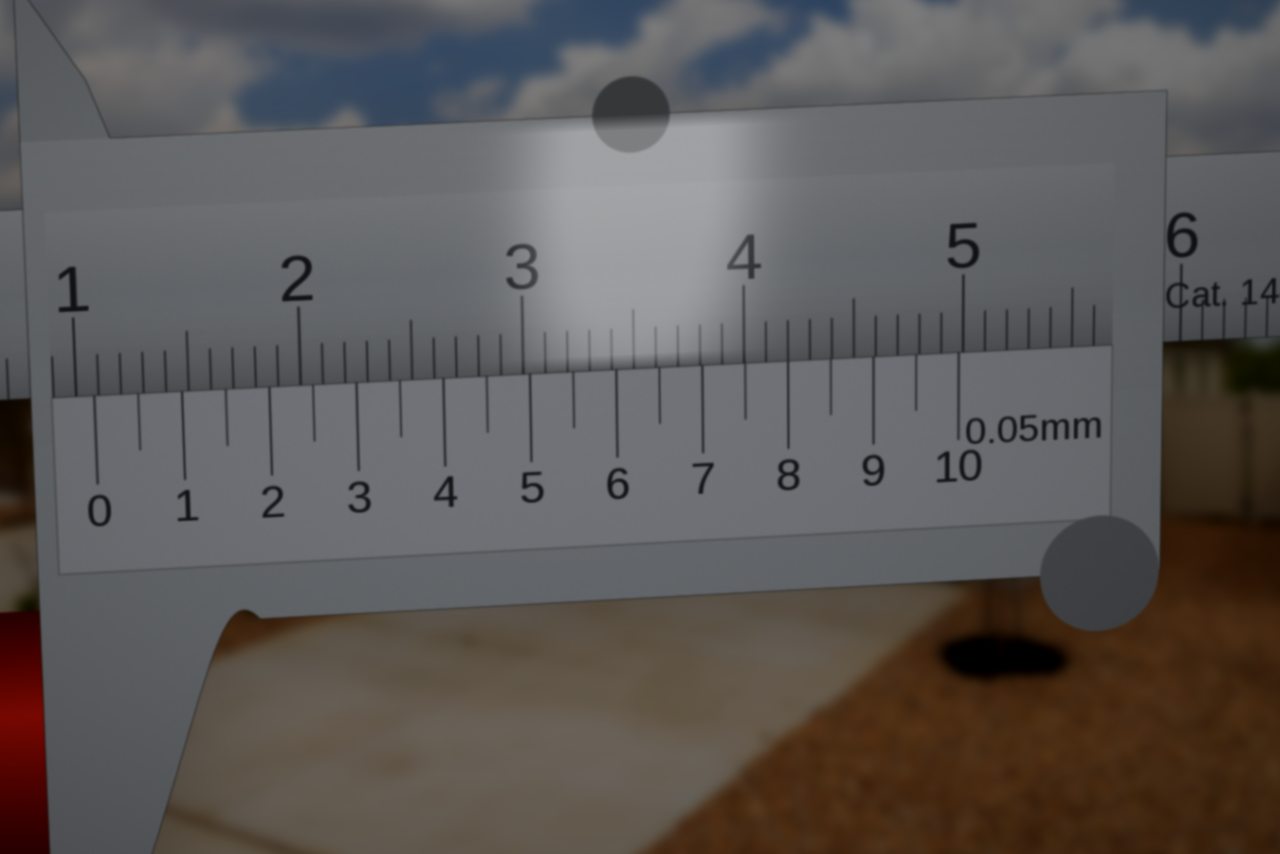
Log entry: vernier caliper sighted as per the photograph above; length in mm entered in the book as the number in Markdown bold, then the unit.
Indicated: **10.8** mm
